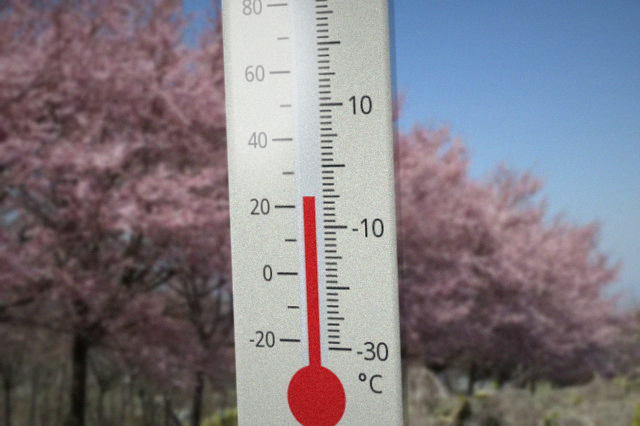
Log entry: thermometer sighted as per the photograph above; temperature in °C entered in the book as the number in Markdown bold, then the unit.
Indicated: **-5** °C
